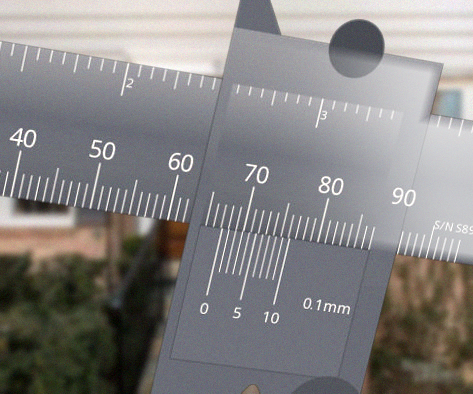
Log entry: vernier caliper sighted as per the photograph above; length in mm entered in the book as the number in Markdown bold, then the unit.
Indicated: **67.2** mm
